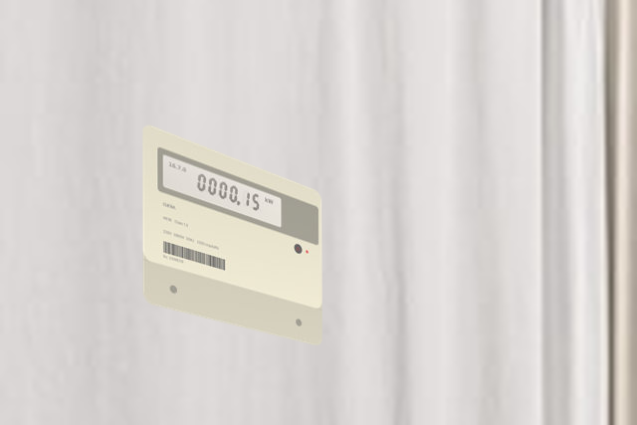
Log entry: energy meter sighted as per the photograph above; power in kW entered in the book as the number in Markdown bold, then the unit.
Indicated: **0.15** kW
